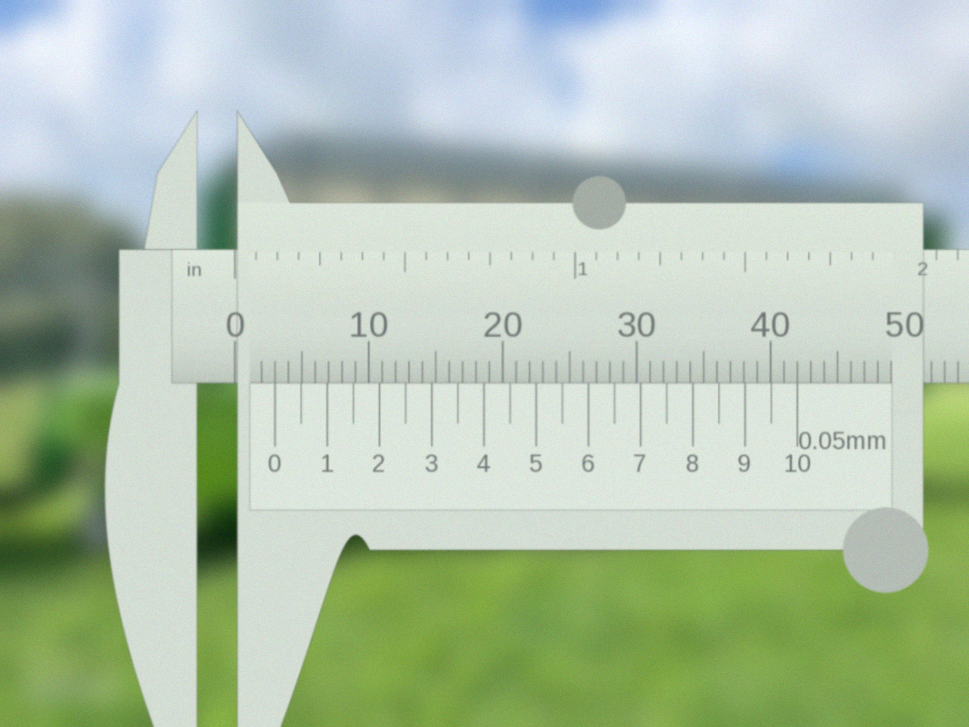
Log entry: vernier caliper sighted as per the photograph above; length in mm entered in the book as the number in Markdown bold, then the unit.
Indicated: **3.0** mm
